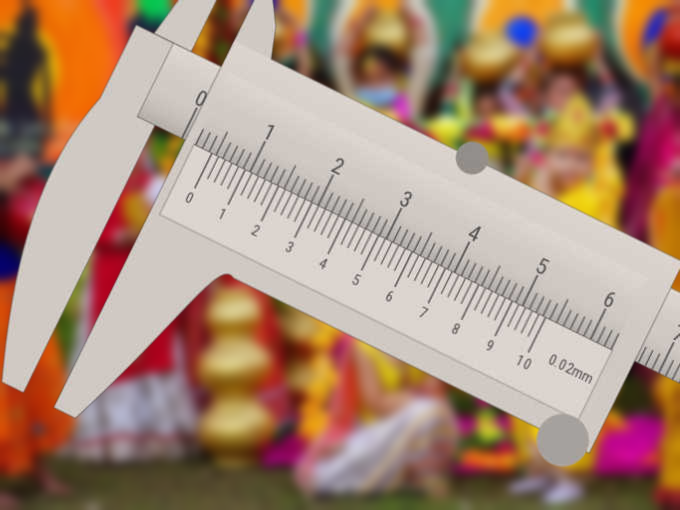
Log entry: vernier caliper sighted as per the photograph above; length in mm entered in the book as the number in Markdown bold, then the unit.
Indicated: **4.4** mm
